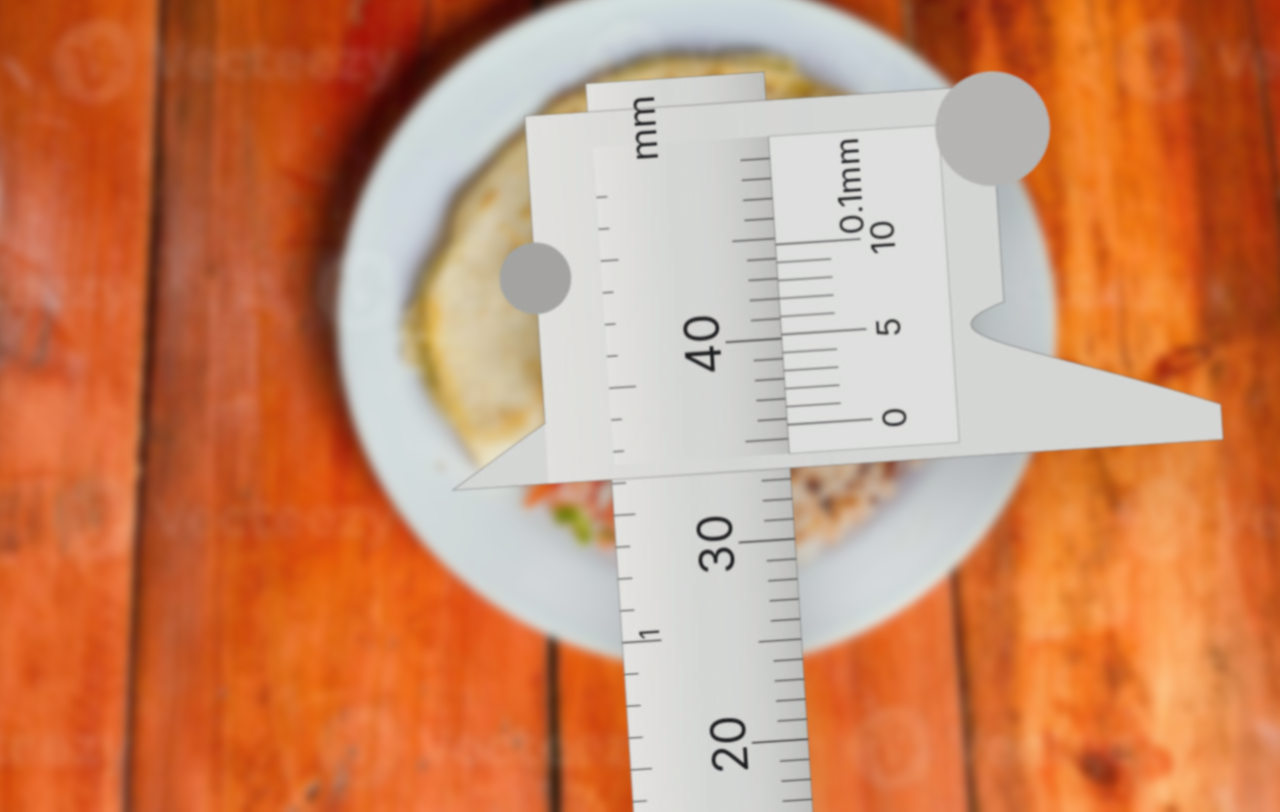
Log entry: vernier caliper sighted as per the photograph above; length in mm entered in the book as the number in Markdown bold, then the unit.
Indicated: **35.7** mm
